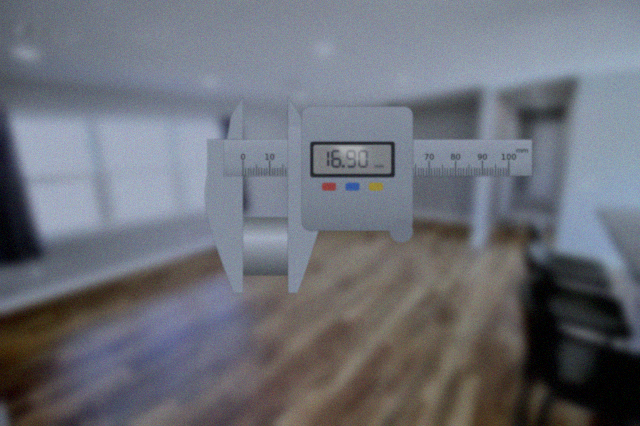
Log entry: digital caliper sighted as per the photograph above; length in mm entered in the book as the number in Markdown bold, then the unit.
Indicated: **16.90** mm
